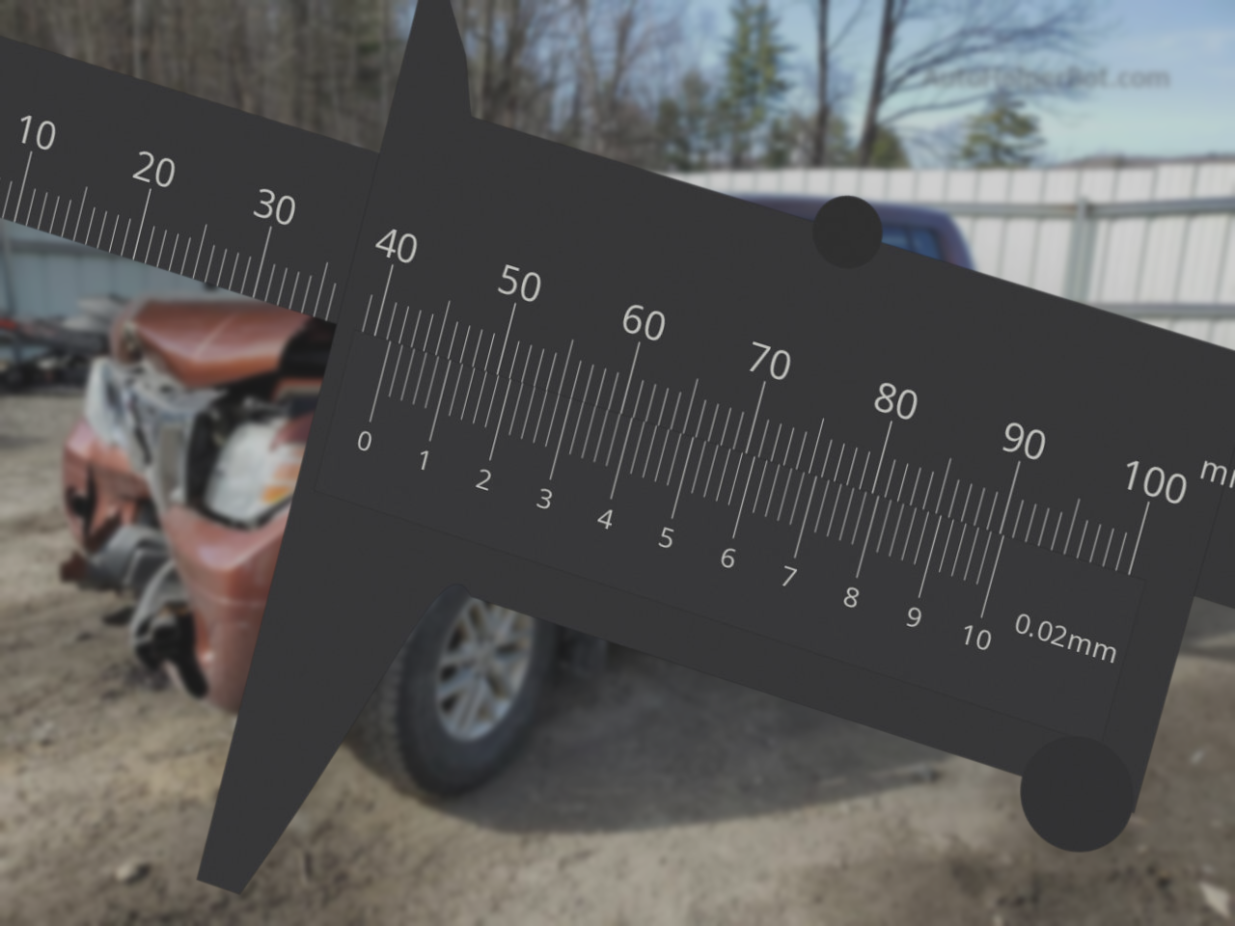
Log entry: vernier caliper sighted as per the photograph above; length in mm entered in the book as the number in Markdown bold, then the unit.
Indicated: **41.3** mm
